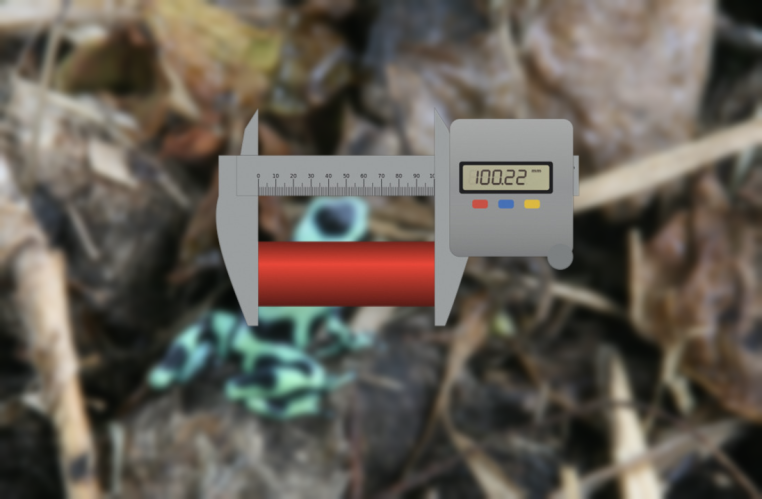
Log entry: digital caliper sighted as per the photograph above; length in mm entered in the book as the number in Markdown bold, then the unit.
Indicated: **100.22** mm
